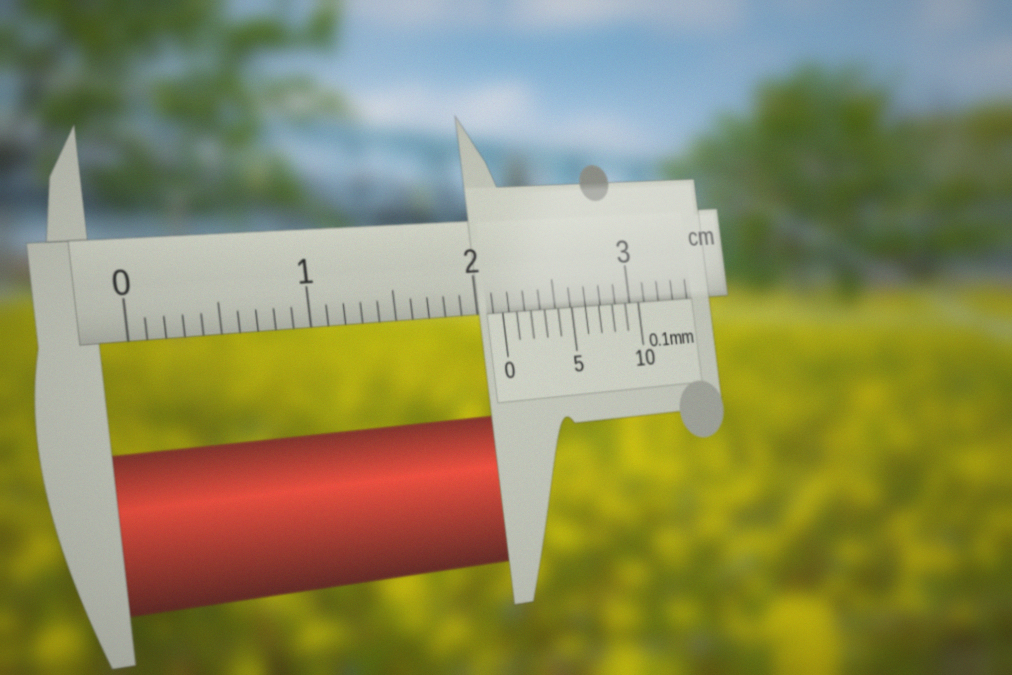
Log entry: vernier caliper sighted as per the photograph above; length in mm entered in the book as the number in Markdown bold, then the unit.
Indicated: **21.6** mm
